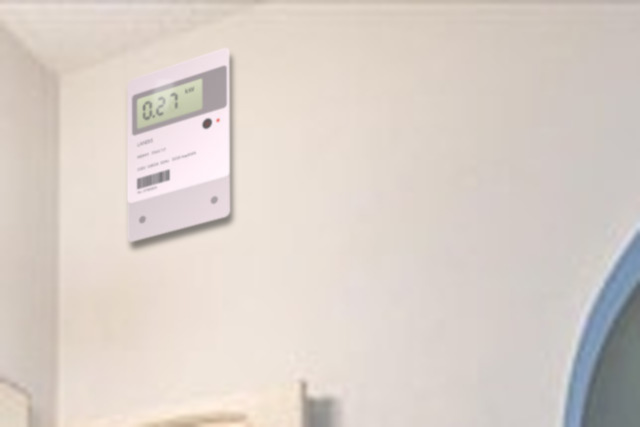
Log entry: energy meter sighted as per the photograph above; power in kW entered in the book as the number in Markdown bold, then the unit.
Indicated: **0.27** kW
